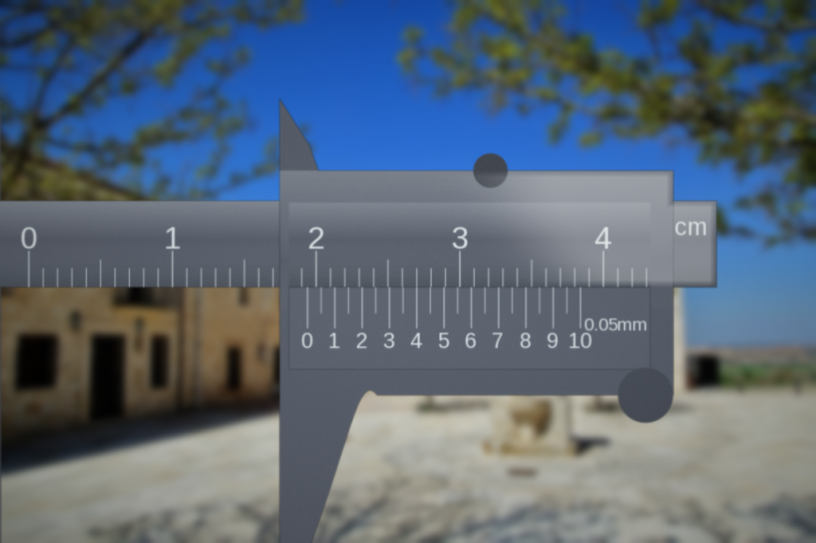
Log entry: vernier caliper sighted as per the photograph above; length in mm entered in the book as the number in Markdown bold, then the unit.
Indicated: **19.4** mm
